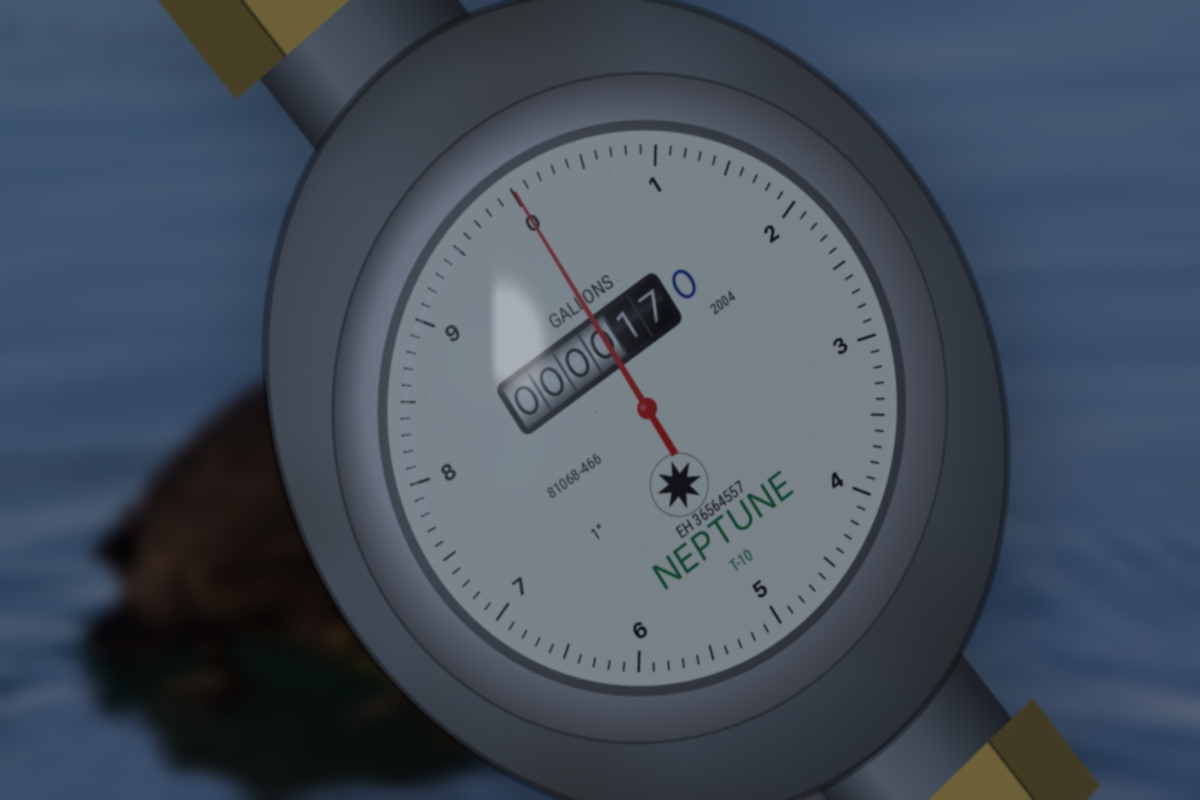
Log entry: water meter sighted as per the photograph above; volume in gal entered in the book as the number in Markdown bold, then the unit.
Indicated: **170.0** gal
